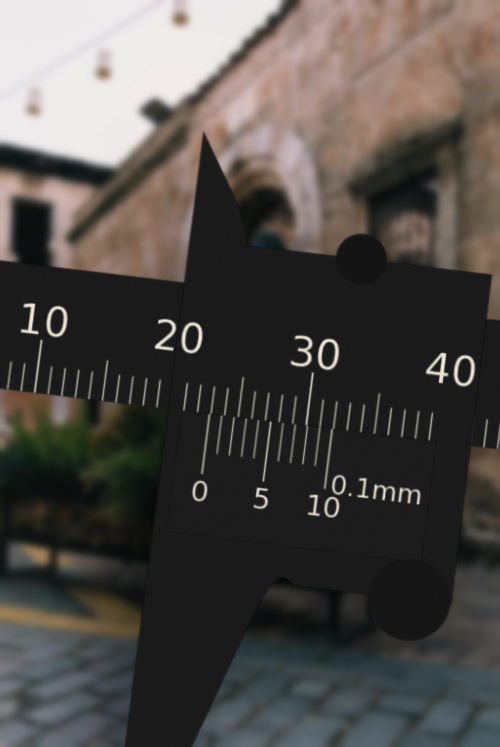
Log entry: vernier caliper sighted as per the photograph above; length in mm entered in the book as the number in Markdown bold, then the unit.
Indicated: **22.9** mm
